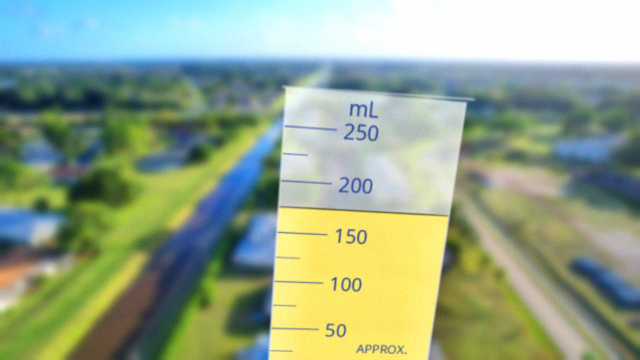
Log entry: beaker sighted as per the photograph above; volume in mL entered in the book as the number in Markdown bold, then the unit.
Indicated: **175** mL
